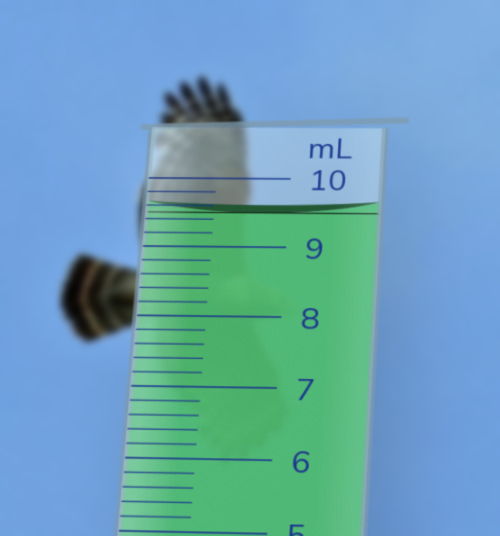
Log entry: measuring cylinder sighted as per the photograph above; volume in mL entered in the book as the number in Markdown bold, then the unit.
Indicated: **9.5** mL
